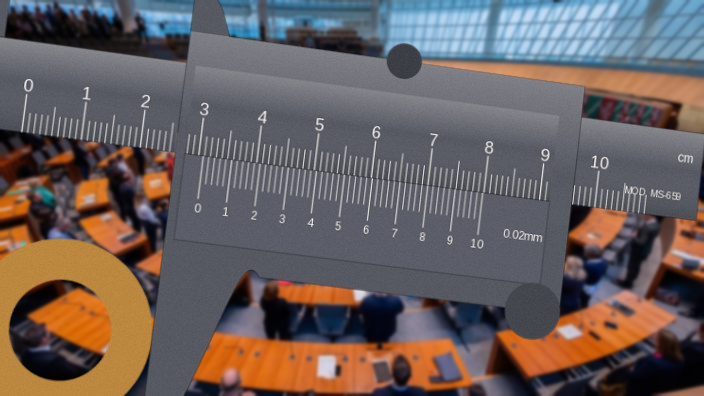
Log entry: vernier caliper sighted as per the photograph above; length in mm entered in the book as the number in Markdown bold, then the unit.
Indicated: **30.8** mm
